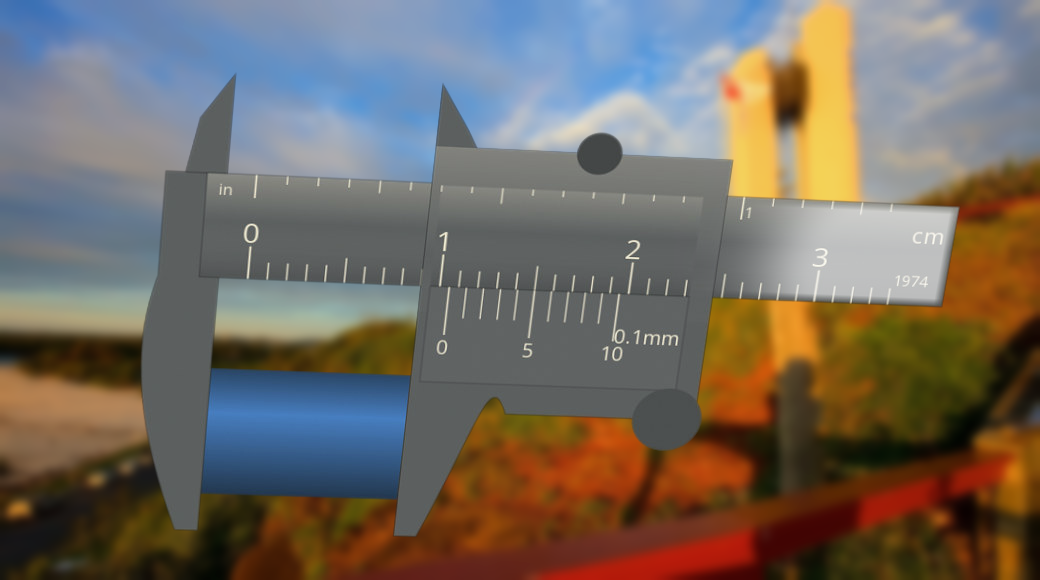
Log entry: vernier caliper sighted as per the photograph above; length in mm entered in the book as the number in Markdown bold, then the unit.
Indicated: **10.5** mm
